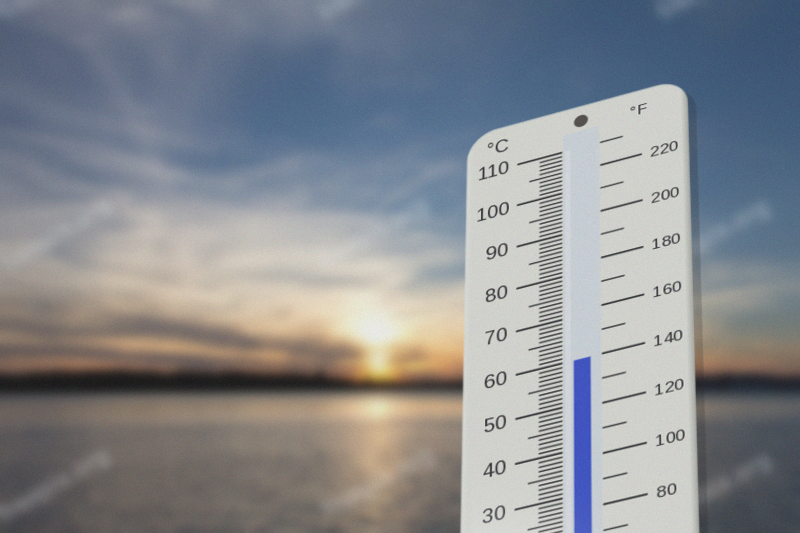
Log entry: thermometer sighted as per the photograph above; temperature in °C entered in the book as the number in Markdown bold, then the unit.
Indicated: **60** °C
